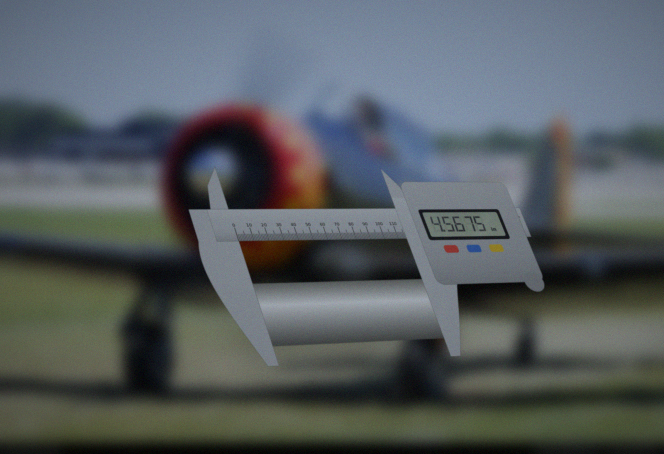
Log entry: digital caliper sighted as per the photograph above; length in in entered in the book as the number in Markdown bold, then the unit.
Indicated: **4.5675** in
